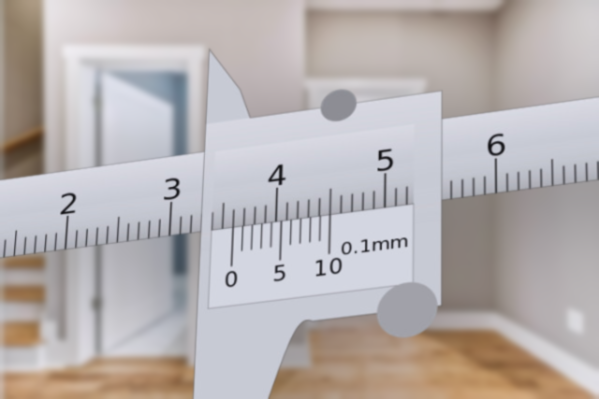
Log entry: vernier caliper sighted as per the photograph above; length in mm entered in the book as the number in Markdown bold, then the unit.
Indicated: **36.0** mm
